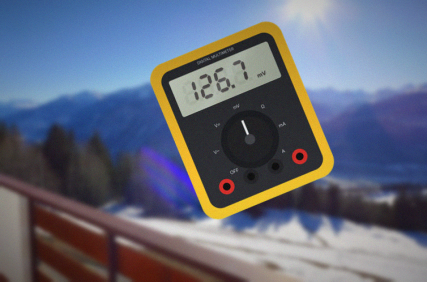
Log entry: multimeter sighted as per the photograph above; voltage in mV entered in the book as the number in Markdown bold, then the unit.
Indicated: **126.7** mV
